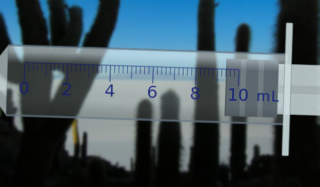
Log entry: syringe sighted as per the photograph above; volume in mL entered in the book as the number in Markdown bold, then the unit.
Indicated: **9.4** mL
